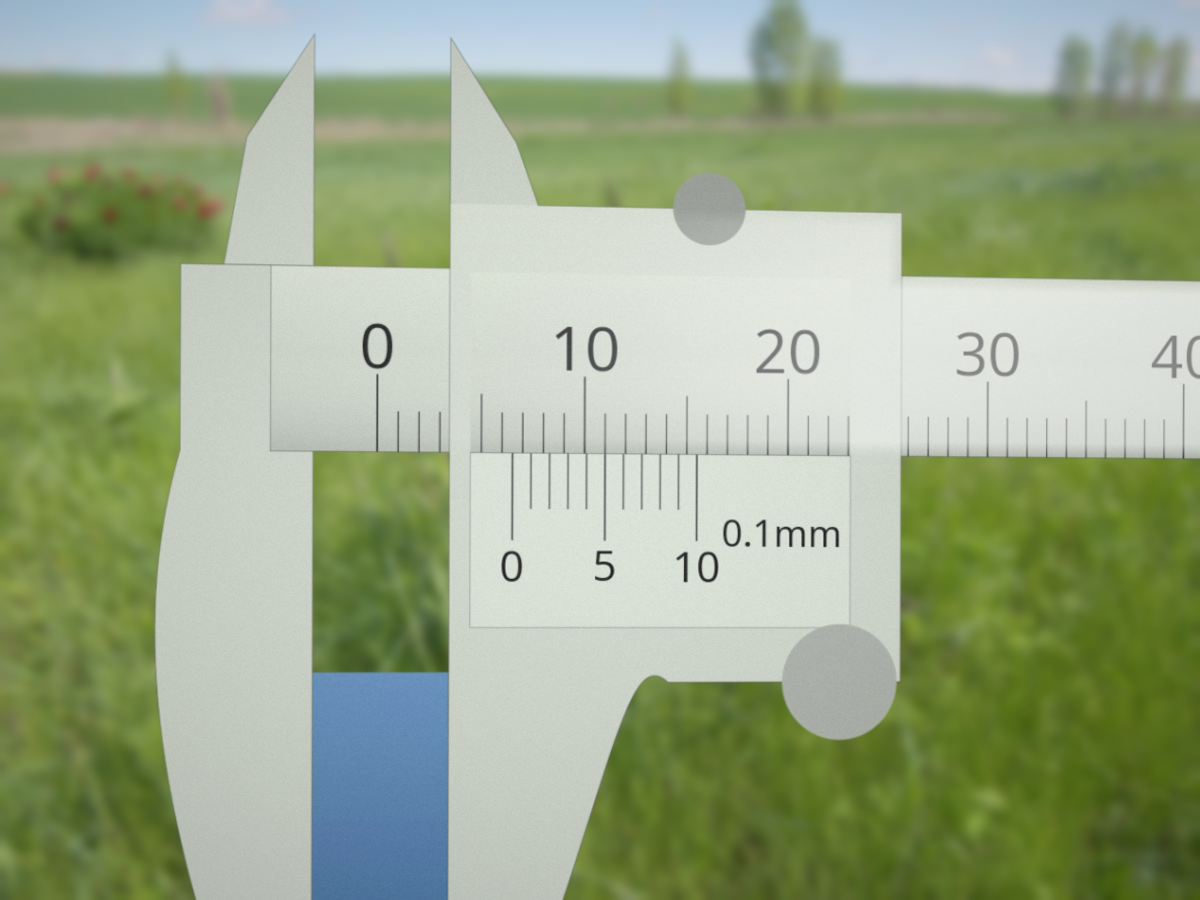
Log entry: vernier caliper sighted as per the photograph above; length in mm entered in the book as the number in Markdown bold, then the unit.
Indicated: **6.5** mm
